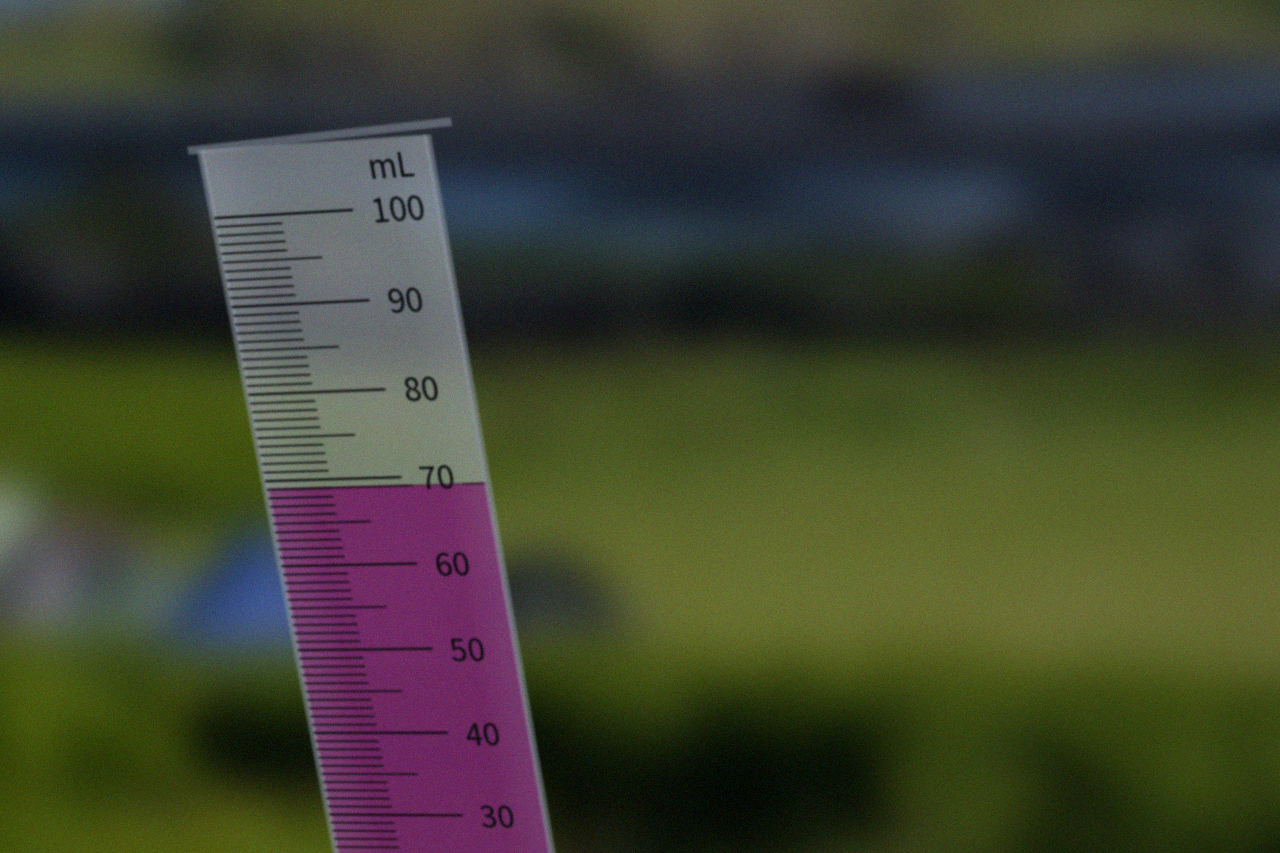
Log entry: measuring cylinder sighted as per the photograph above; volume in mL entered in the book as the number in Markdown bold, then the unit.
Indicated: **69** mL
